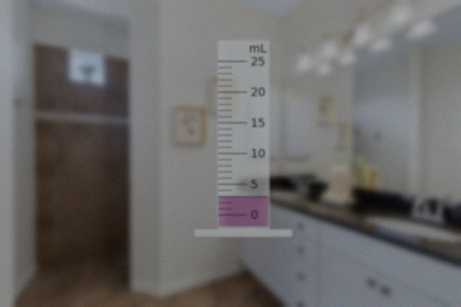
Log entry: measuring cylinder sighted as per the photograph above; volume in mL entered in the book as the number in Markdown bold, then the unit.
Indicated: **3** mL
